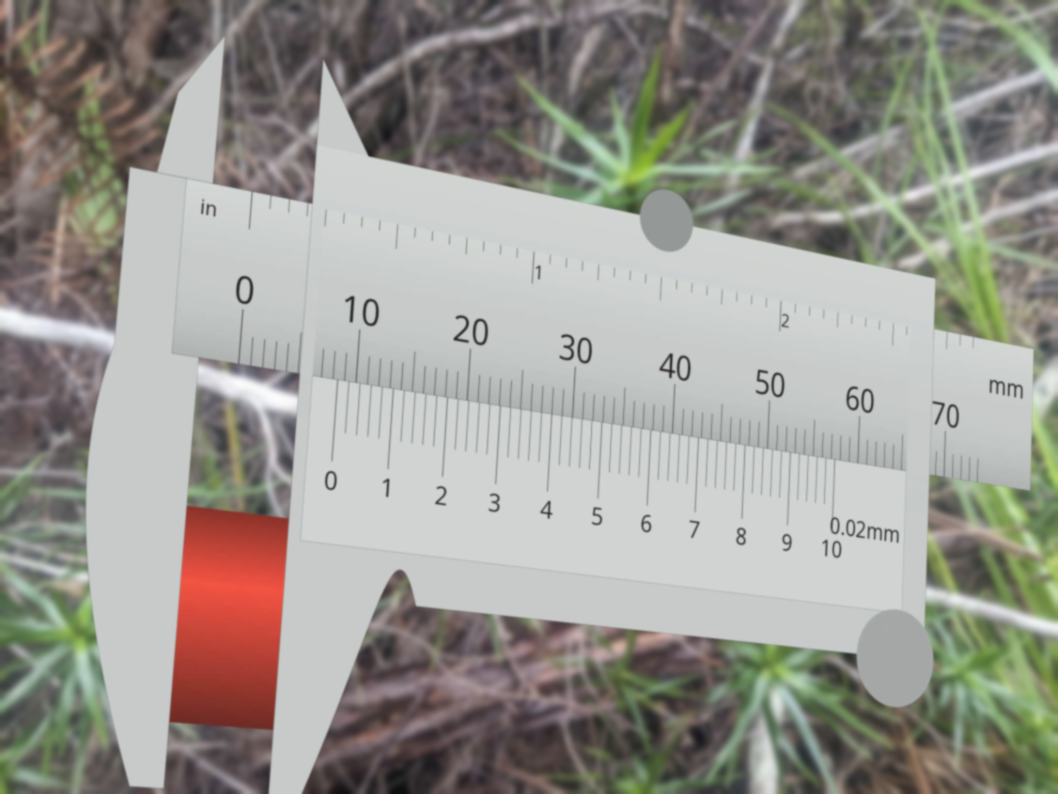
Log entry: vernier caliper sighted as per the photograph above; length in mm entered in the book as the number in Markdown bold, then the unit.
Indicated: **8.4** mm
